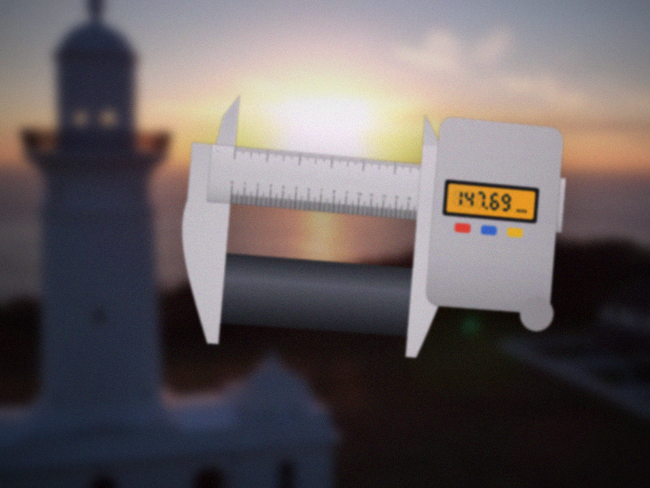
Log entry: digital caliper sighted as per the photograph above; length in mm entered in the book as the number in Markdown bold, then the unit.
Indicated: **147.69** mm
